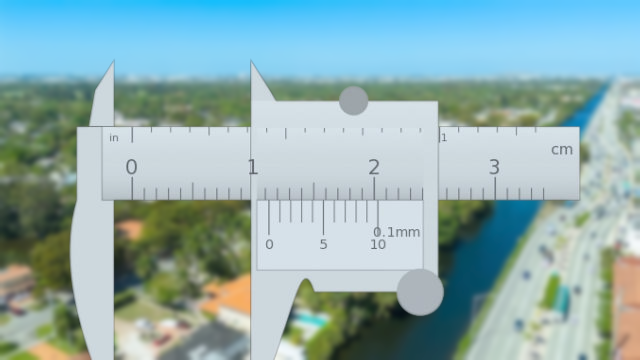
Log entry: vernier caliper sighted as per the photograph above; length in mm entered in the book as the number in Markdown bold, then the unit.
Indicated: **11.3** mm
